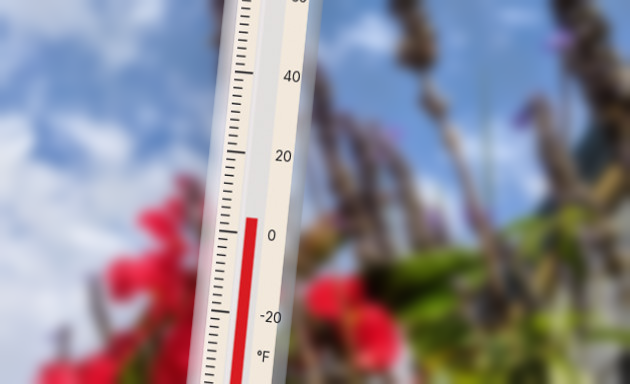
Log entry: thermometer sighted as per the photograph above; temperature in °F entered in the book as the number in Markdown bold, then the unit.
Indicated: **4** °F
